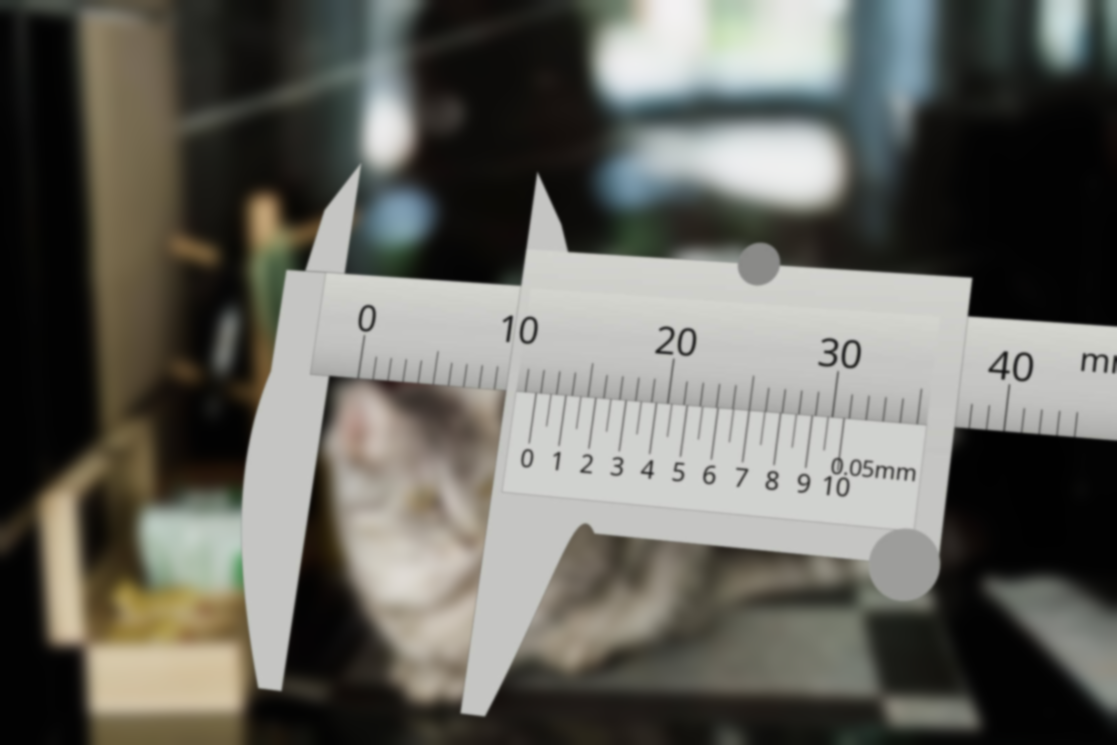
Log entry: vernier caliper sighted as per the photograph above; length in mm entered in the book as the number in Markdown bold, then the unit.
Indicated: **11.7** mm
